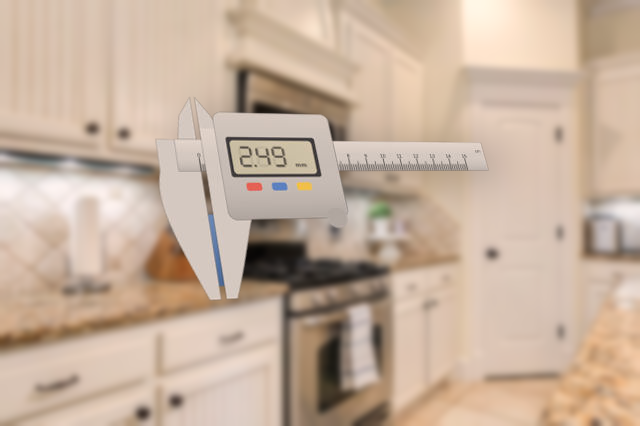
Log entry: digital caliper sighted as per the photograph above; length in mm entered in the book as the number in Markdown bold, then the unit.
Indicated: **2.49** mm
